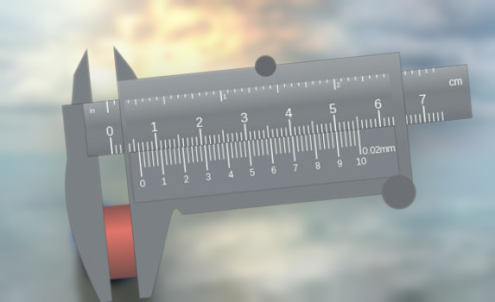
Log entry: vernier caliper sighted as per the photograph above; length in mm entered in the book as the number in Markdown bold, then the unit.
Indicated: **6.0** mm
